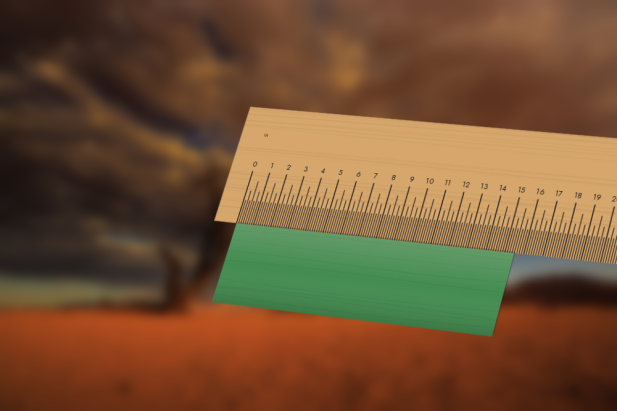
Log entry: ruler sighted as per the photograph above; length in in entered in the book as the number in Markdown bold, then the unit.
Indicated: **15.5** in
